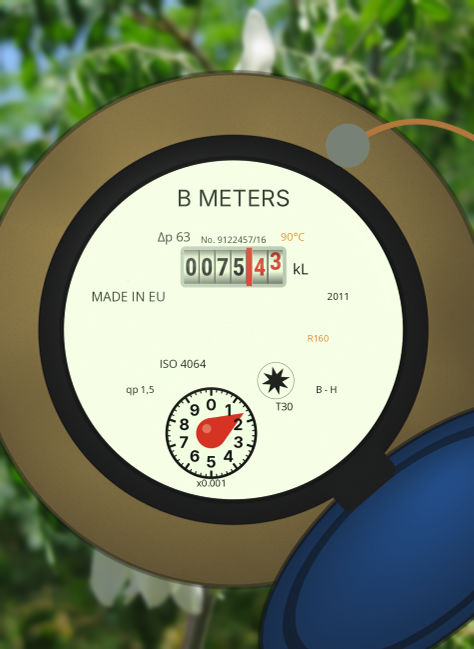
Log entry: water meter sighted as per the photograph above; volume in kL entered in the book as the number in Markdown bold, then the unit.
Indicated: **75.431** kL
